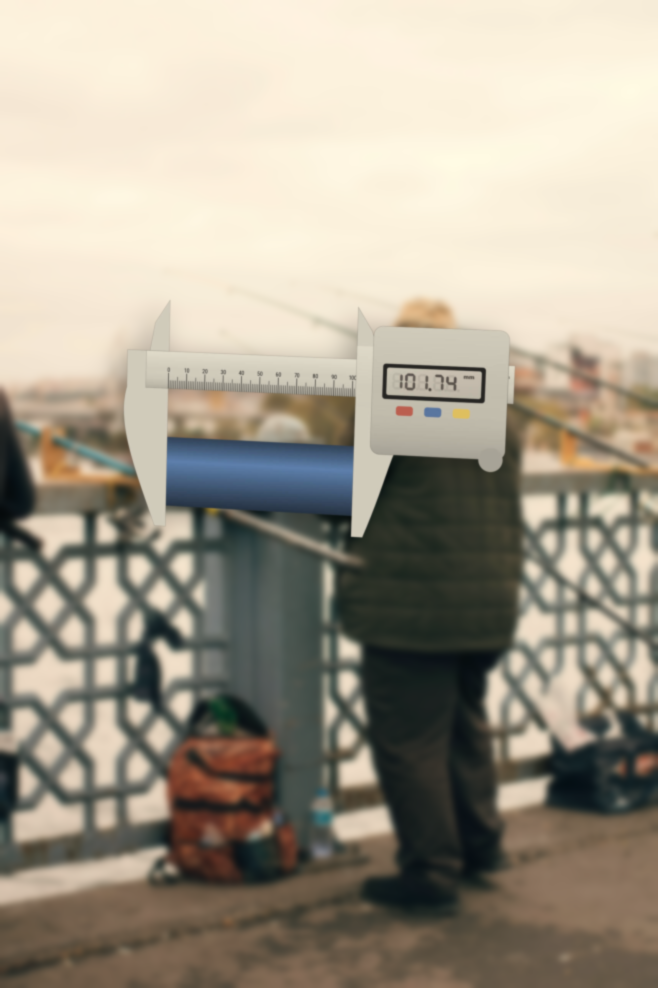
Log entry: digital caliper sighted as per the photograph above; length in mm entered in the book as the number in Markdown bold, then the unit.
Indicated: **101.74** mm
